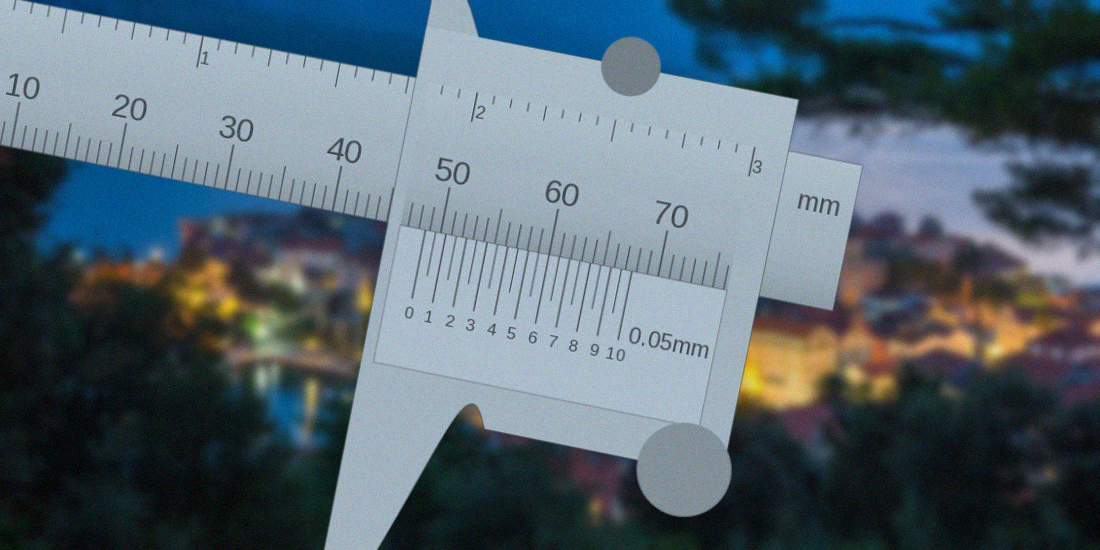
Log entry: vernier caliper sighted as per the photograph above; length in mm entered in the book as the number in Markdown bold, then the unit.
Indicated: **48.6** mm
